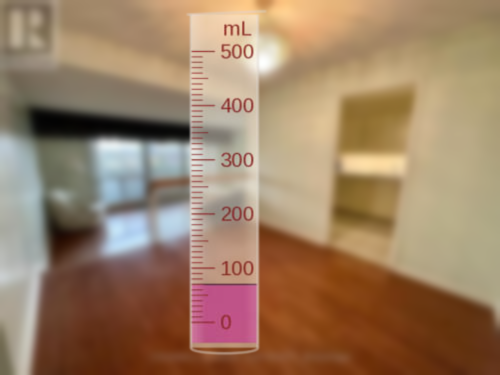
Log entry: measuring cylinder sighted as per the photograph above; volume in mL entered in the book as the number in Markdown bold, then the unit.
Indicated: **70** mL
